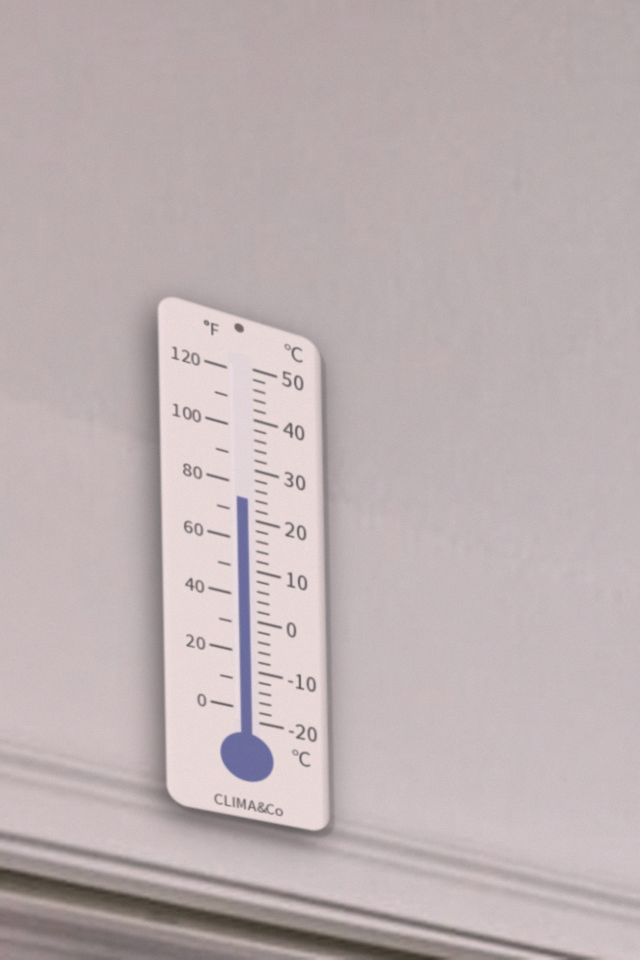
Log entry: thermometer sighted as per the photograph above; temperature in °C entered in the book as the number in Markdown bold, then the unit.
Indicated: **24** °C
